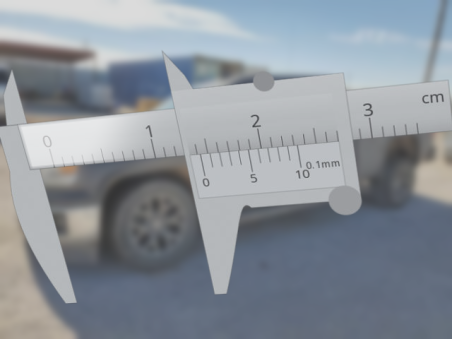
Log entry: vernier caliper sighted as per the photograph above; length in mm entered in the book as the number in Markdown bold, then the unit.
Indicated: **14.3** mm
